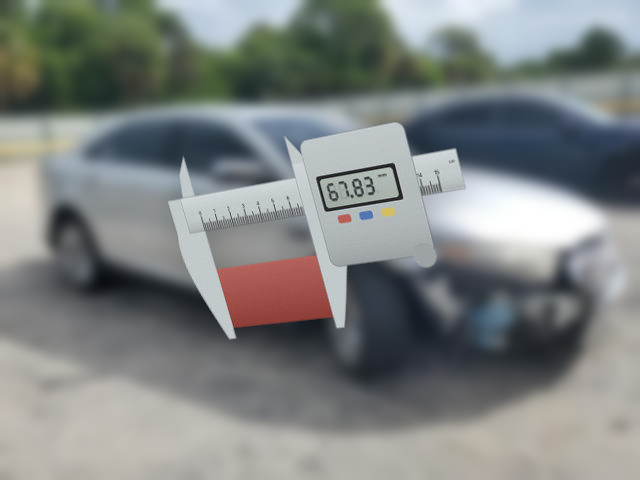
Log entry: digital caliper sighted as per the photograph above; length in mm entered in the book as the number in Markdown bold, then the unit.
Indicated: **67.83** mm
